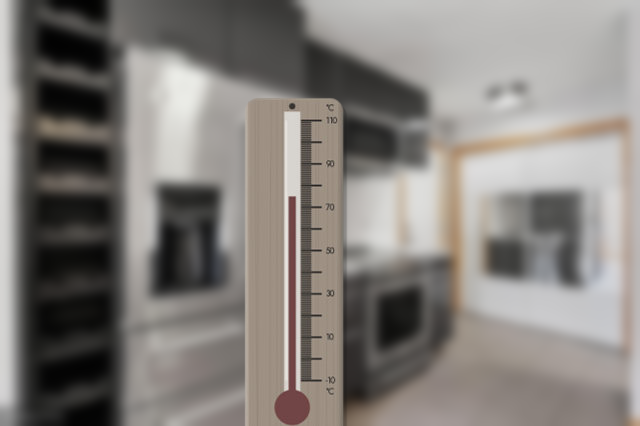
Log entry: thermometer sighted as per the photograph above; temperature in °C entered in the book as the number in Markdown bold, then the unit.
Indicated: **75** °C
